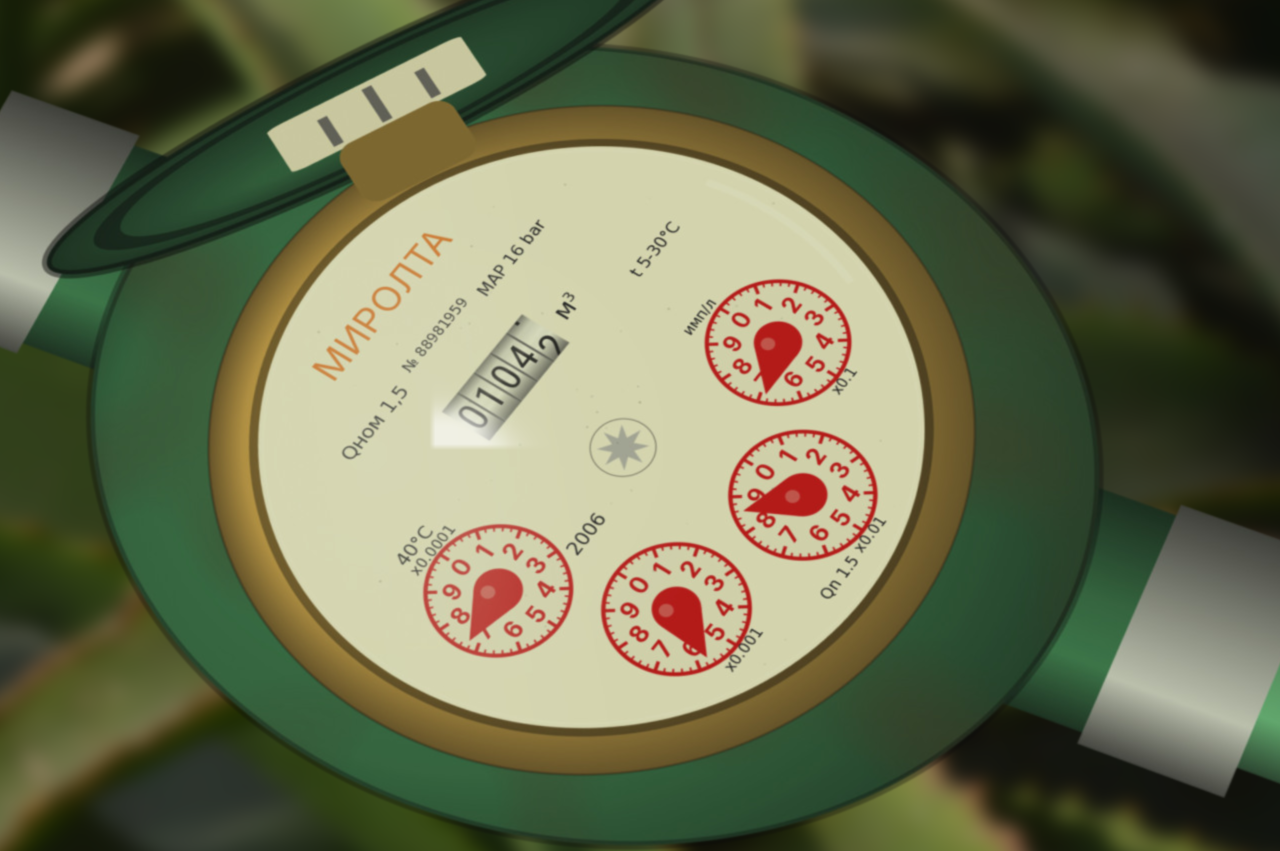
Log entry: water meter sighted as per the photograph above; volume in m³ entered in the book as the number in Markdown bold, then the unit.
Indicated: **1041.6857** m³
